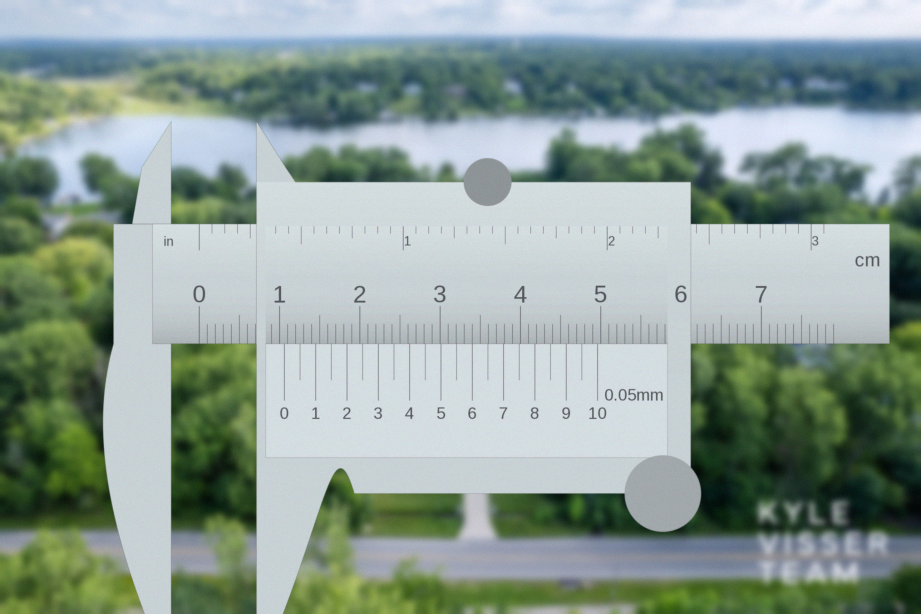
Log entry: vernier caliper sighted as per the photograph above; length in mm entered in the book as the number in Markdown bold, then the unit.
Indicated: **10.6** mm
